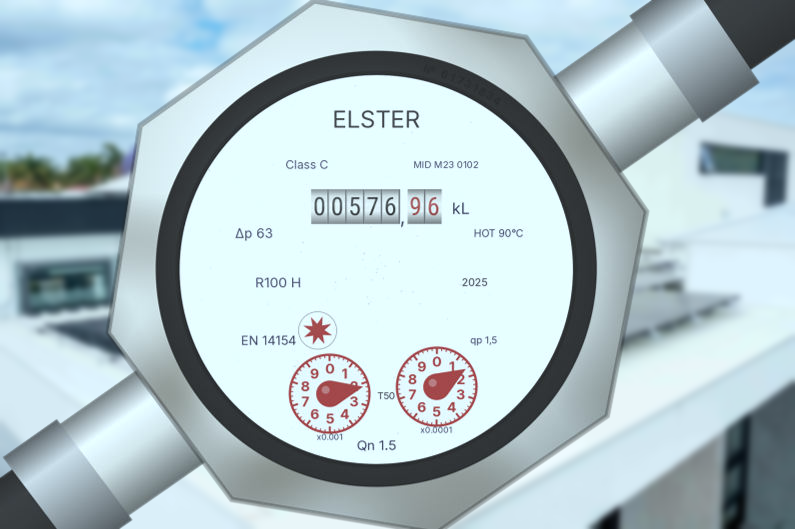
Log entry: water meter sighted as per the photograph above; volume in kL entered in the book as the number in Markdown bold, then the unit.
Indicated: **576.9621** kL
